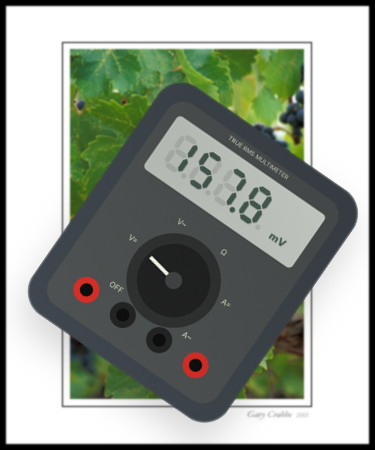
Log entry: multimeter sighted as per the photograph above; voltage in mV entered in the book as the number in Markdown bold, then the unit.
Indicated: **157.8** mV
